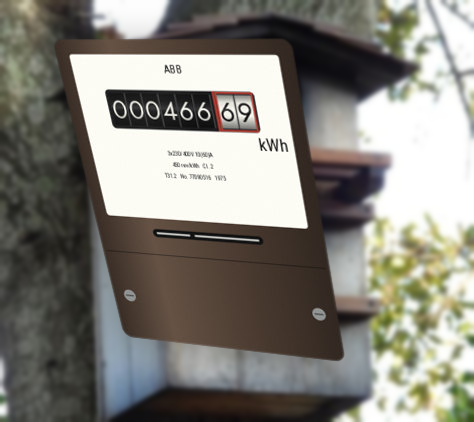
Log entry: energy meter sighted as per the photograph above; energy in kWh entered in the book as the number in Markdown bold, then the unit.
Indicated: **466.69** kWh
